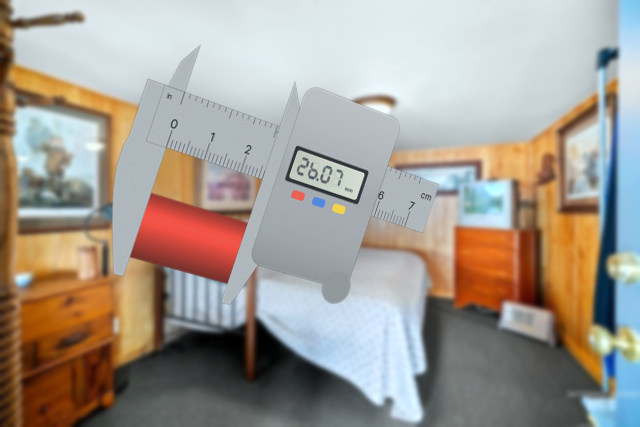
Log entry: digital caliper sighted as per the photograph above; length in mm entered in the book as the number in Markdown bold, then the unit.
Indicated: **26.07** mm
